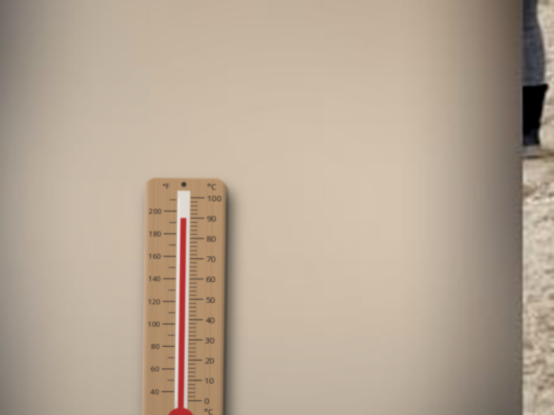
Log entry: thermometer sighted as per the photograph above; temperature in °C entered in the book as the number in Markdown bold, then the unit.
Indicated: **90** °C
